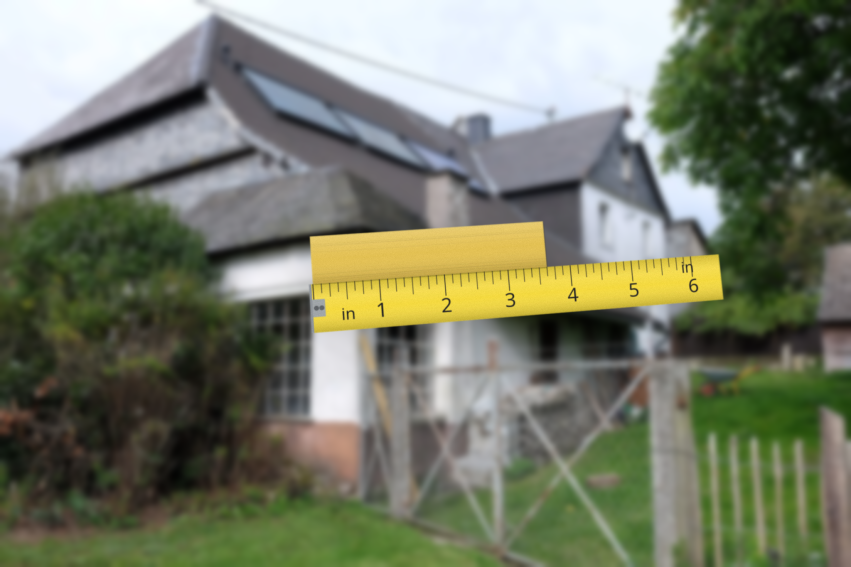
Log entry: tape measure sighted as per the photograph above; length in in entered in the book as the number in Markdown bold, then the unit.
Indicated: **3.625** in
